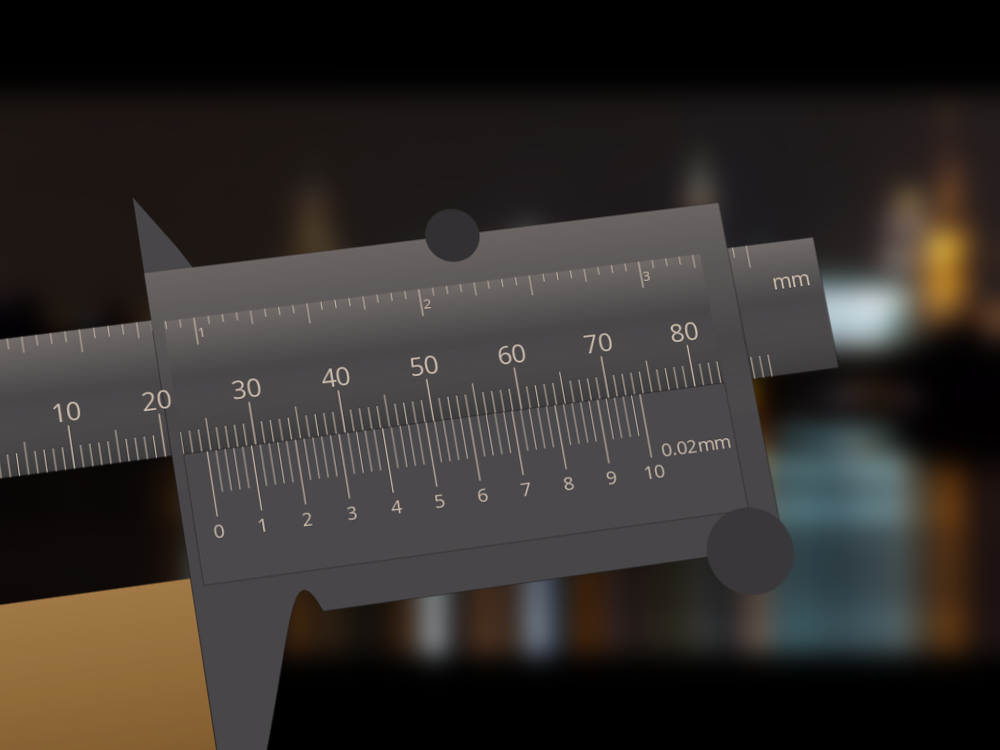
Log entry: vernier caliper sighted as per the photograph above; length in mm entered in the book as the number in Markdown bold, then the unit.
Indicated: **24.6** mm
